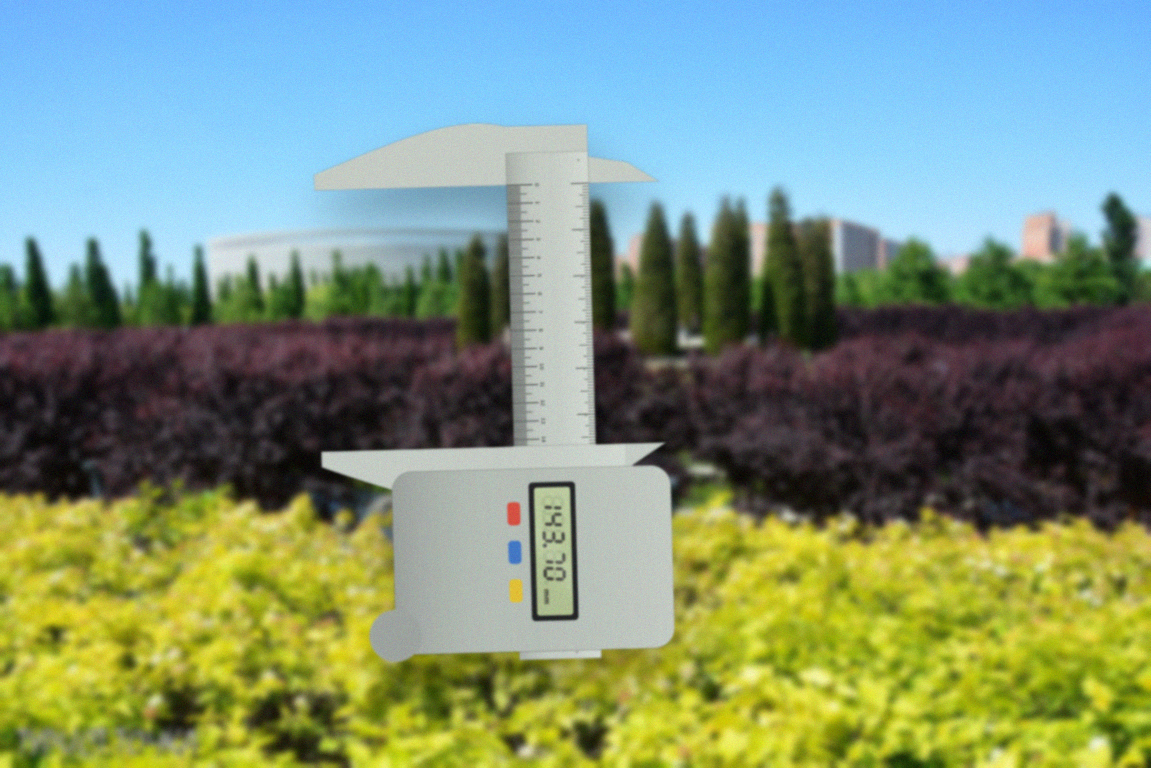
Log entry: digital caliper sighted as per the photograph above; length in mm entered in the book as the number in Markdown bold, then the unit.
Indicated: **143.70** mm
